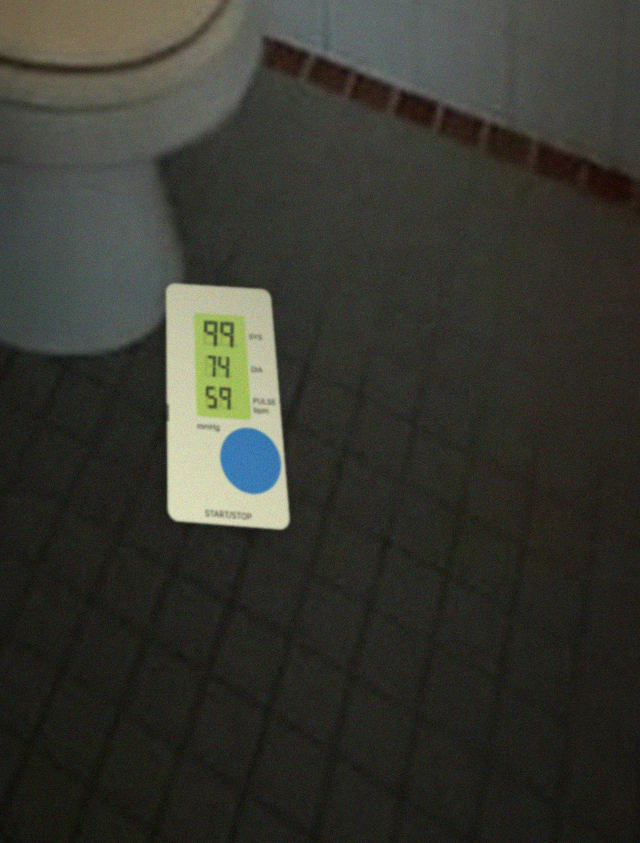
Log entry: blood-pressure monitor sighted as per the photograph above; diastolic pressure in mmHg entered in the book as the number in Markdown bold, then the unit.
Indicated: **74** mmHg
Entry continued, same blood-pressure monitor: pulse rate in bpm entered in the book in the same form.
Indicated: **59** bpm
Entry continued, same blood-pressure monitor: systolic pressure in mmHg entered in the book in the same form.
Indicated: **99** mmHg
